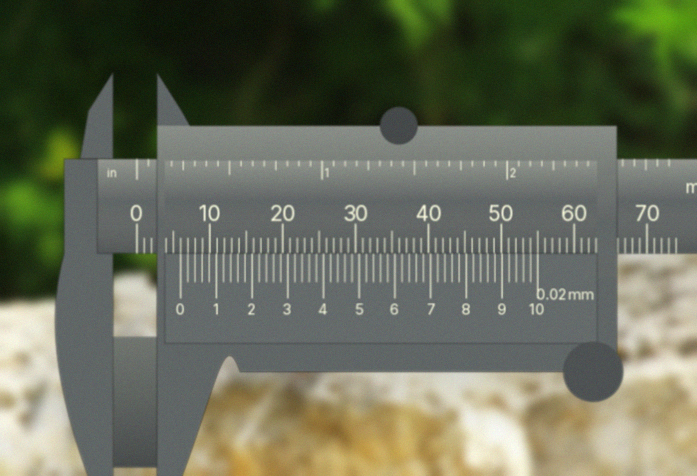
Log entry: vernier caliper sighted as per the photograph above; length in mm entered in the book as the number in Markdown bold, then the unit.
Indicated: **6.0** mm
